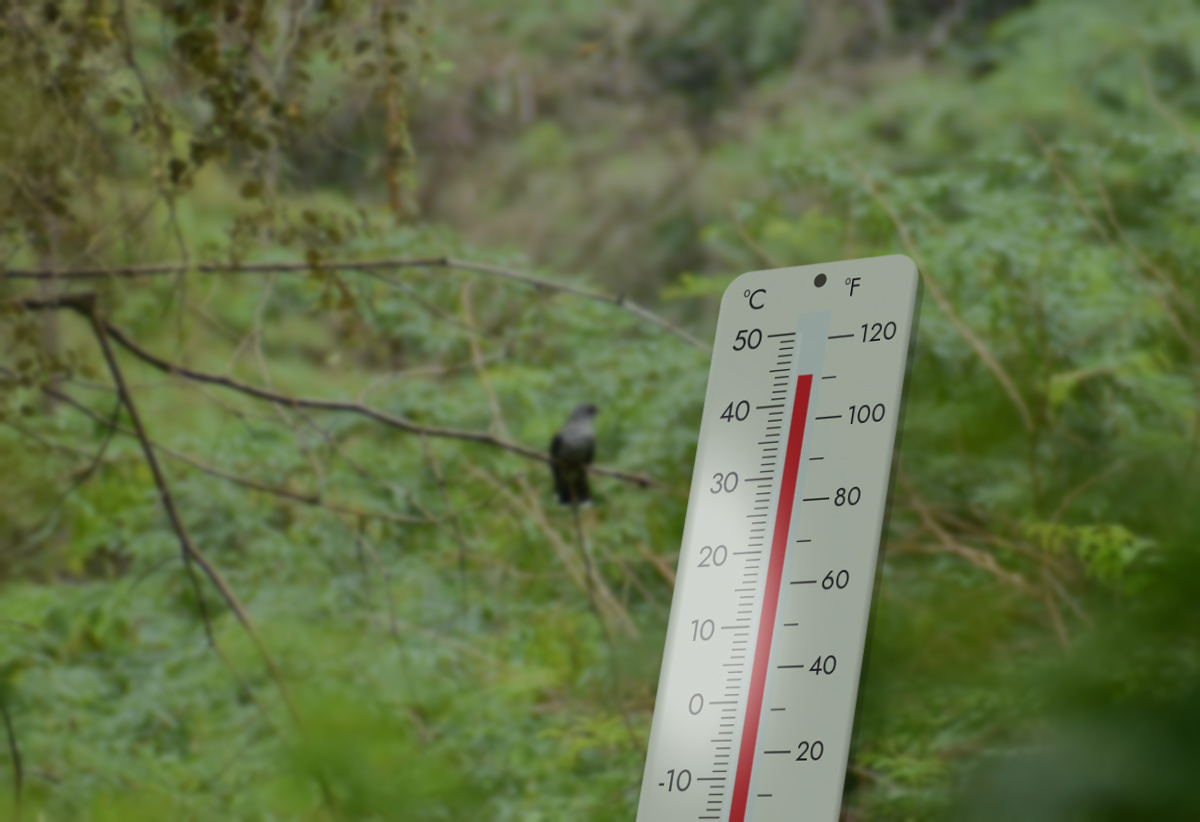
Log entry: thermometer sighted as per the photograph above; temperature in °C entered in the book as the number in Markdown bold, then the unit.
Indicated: **44** °C
